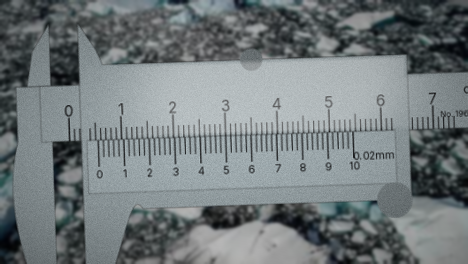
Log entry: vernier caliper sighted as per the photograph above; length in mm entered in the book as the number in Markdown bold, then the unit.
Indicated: **5.5** mm
